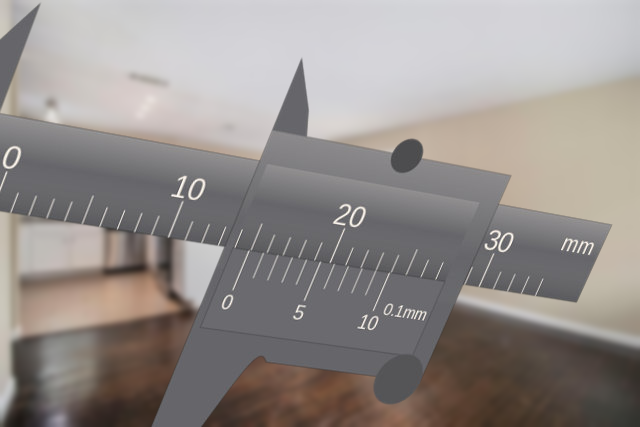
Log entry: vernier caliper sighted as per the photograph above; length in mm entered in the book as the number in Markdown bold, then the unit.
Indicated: **14.9** mm
